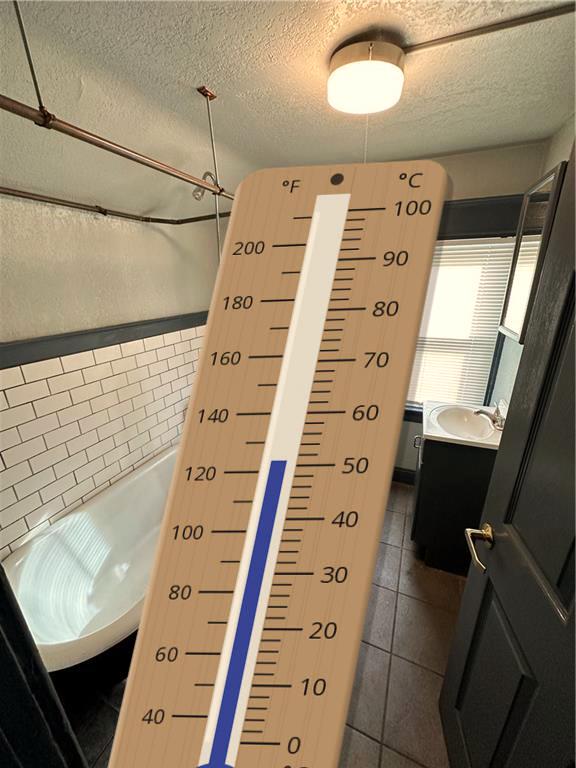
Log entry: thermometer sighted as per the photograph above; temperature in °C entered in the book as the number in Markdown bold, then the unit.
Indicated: **51** °C
